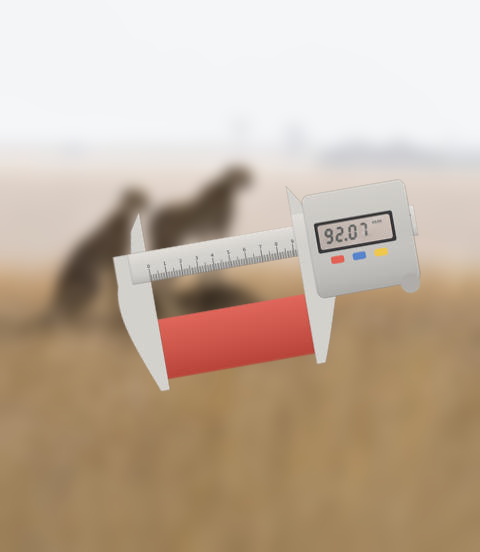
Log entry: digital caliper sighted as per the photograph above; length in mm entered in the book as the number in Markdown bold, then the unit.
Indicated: **92.07** mm
